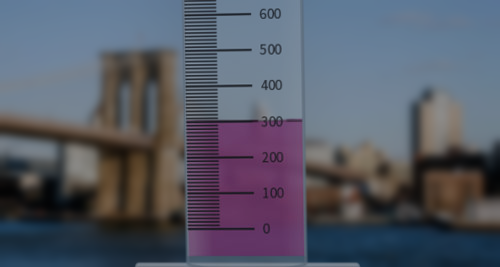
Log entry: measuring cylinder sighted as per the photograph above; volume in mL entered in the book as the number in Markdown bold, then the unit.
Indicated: **300** mL
